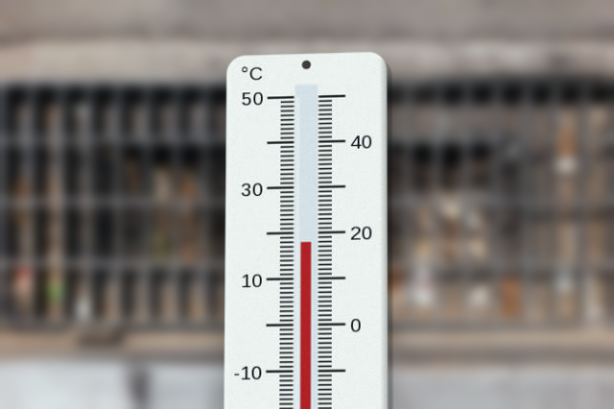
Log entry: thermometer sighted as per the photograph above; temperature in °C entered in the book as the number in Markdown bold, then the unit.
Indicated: **18** °C
